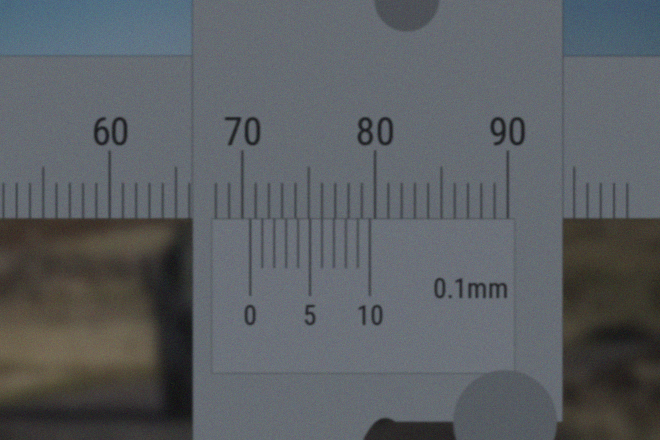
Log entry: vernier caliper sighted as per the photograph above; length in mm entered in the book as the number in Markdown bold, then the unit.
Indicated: **70.6** mm
